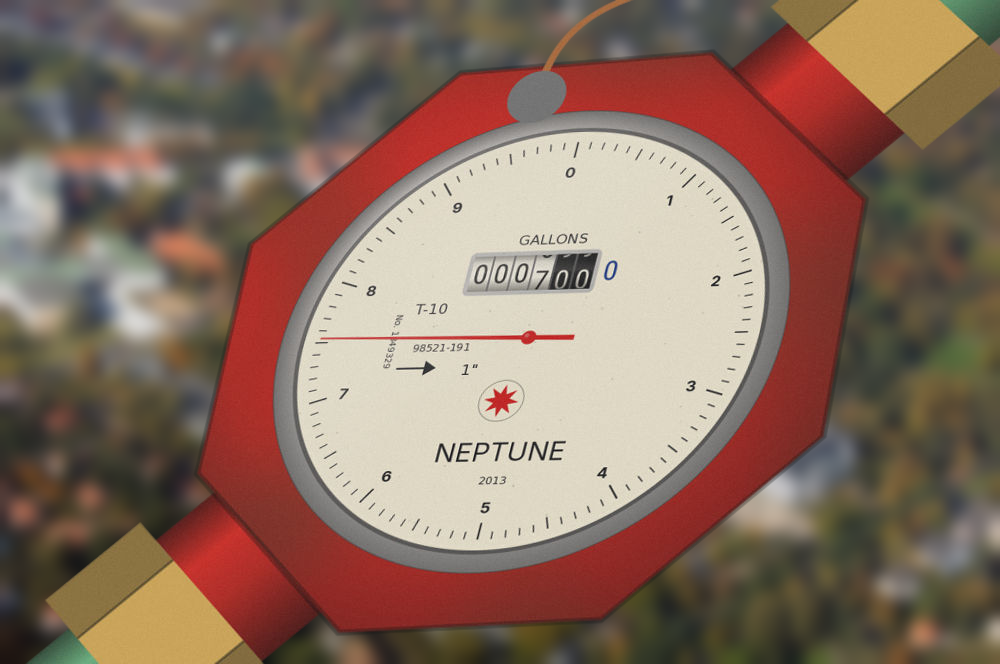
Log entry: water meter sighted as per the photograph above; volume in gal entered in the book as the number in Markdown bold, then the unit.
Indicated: **6997.5** gal
